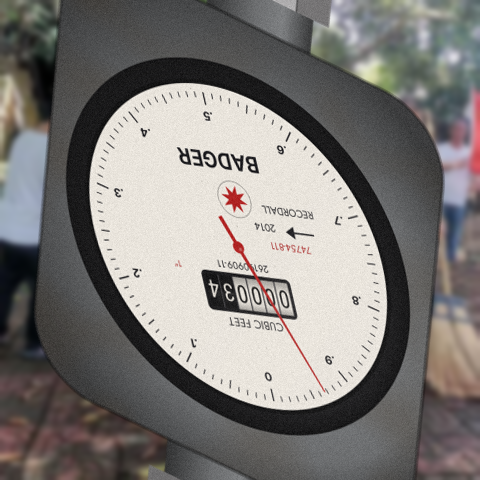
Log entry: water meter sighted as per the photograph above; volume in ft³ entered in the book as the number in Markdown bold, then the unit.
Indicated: **33.93** ft³
